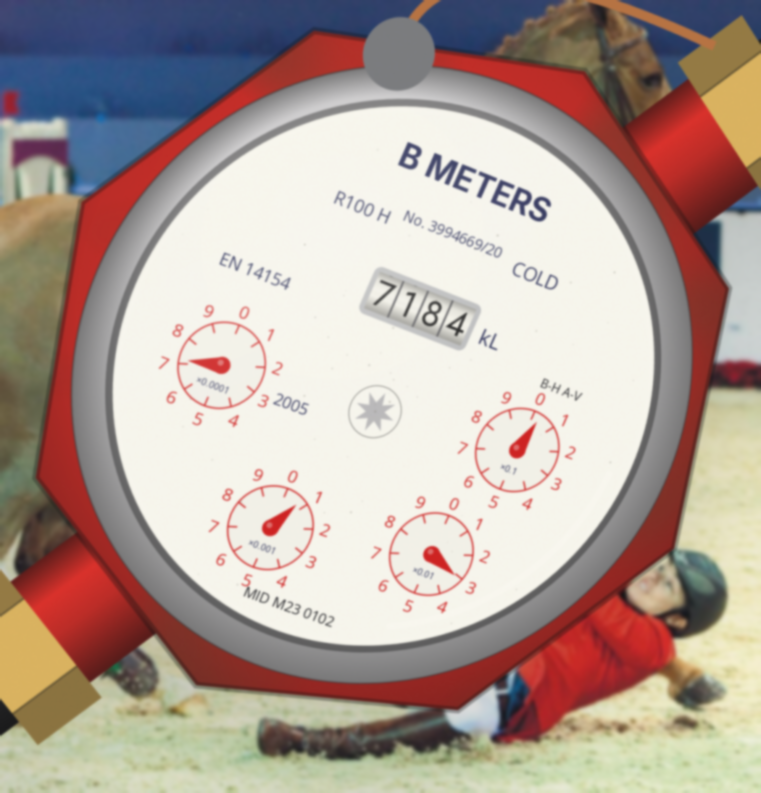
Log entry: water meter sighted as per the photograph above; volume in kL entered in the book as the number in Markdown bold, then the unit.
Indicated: **7184.0307** kL
